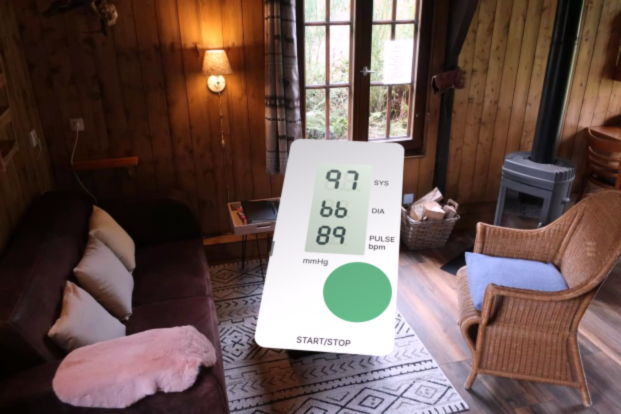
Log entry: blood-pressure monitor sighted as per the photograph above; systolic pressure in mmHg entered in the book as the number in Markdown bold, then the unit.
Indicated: **97** mmHg
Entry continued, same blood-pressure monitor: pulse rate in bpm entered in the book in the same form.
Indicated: **89** bpm
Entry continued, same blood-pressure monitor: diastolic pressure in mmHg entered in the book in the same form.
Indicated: **66** mmHg
